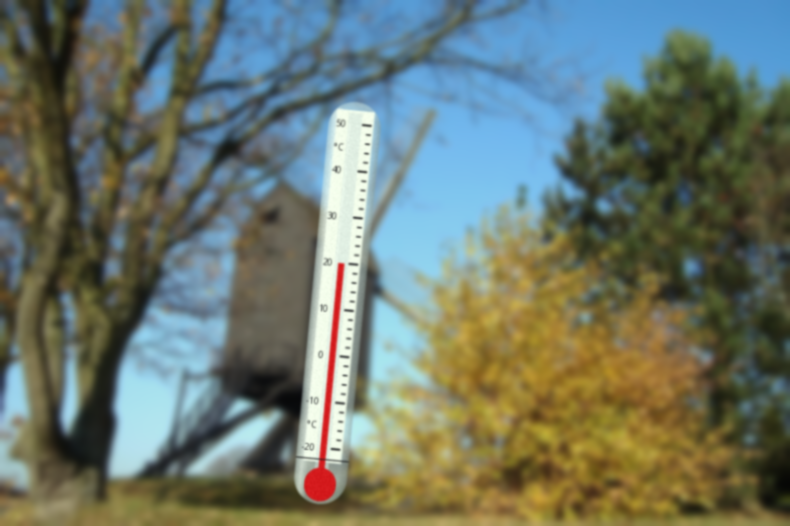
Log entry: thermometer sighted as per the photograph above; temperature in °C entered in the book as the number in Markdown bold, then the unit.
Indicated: **20** °C
